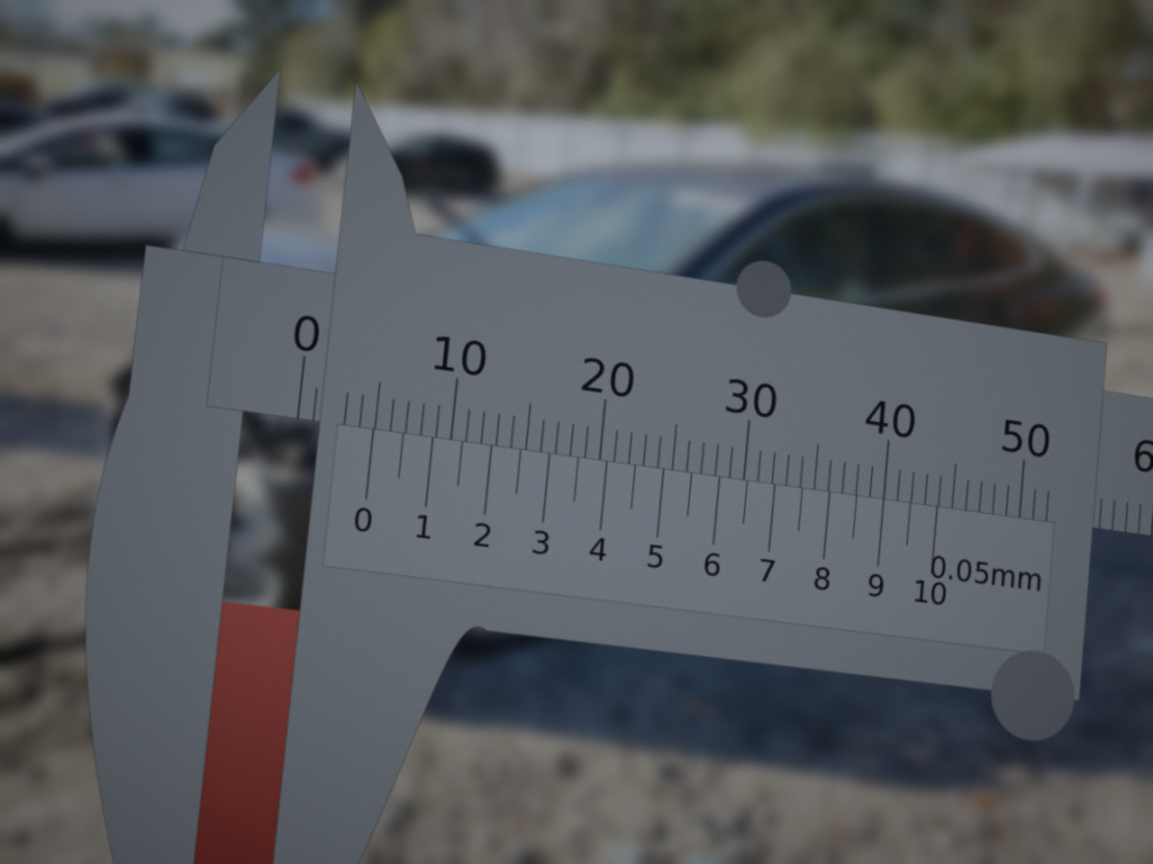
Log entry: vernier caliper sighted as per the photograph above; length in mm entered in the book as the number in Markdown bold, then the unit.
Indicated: **4.9** mm
